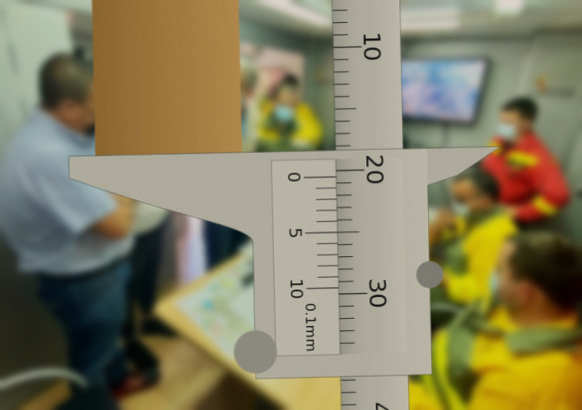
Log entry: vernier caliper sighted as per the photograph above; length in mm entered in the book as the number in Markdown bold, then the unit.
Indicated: **20.5** mm
